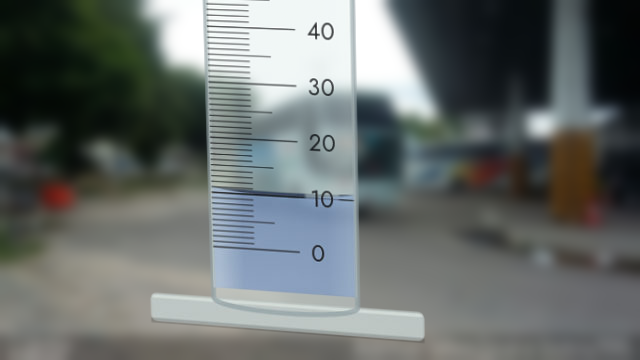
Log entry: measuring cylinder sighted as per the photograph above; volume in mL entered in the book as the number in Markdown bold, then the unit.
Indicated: **10** mL
